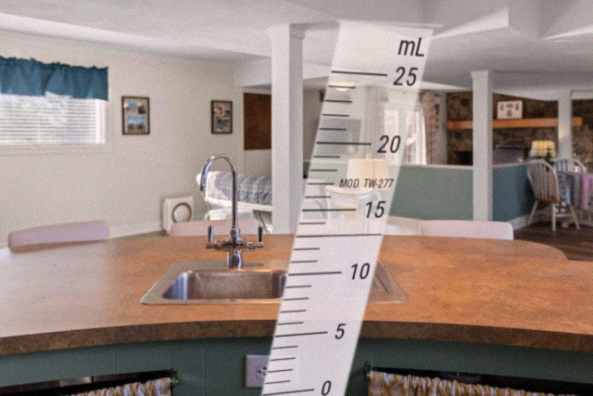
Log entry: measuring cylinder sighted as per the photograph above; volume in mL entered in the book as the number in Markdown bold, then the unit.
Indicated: **13** mL
